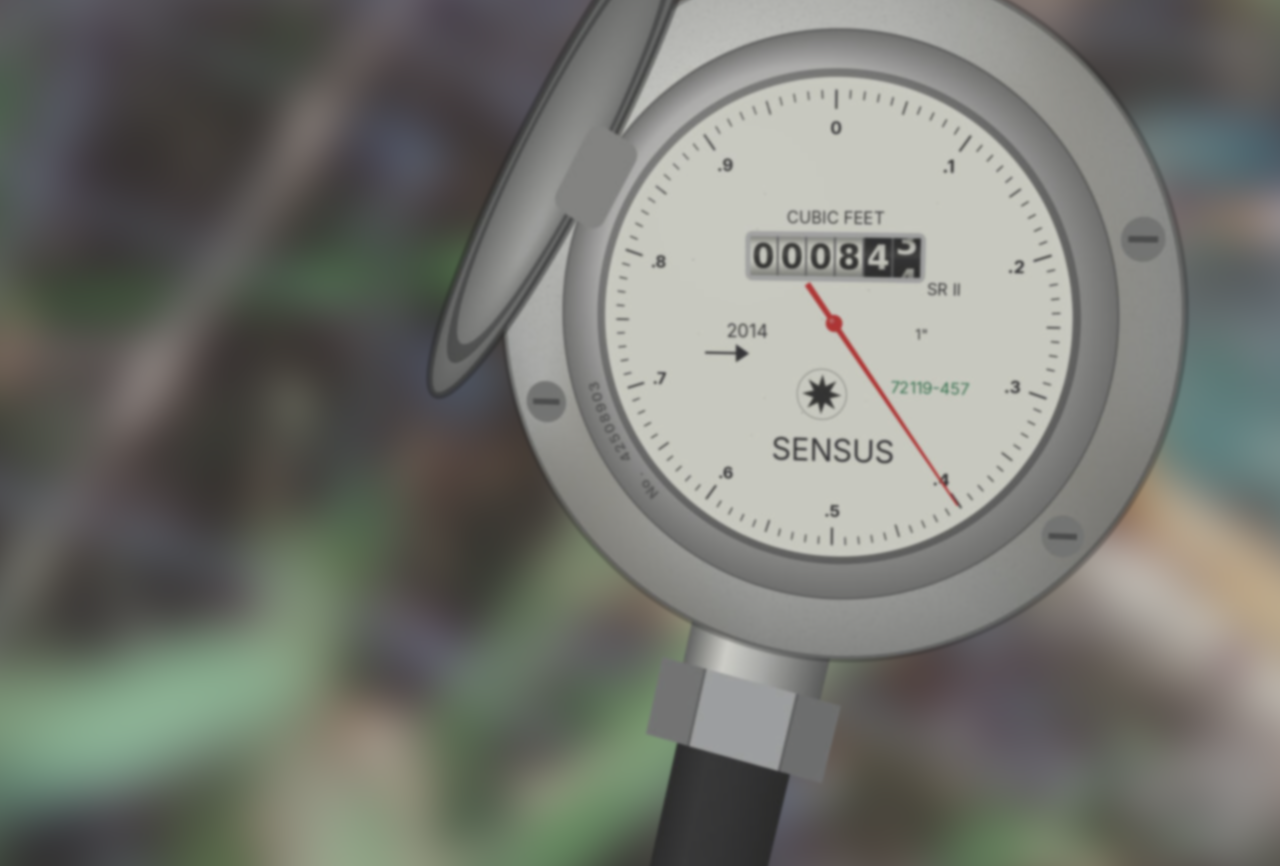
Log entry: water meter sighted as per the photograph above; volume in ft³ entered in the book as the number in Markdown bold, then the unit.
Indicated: **843.40** ft³
